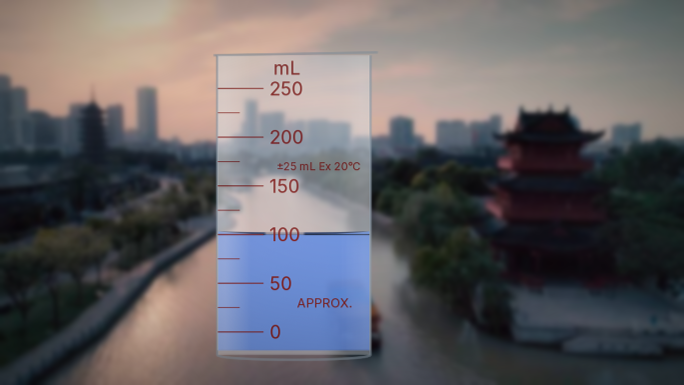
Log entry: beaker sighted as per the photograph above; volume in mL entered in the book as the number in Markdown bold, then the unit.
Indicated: **100** mL
